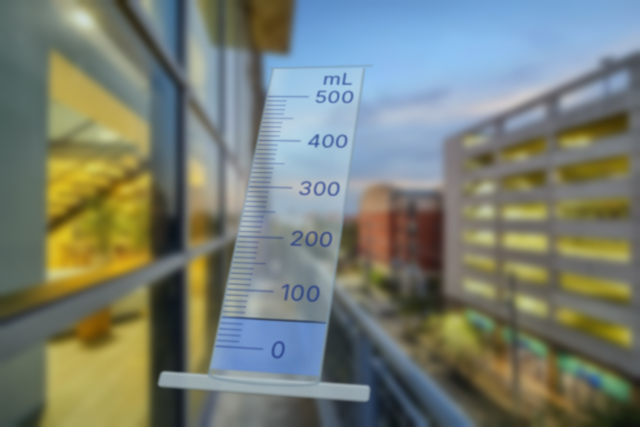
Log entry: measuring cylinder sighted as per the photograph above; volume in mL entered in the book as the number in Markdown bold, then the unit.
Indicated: **50** mL
